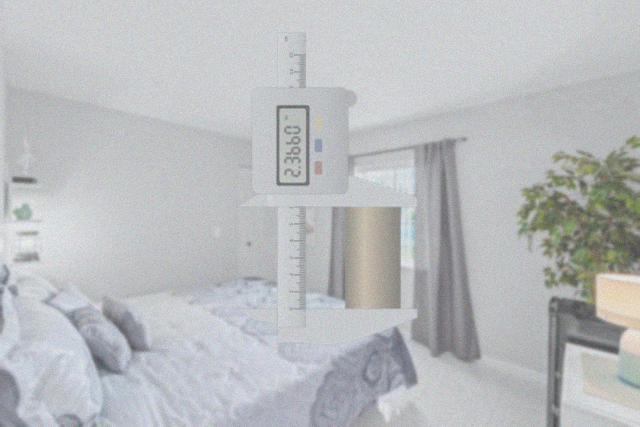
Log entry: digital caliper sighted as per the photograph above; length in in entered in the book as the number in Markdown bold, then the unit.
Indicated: **2.3660** in
